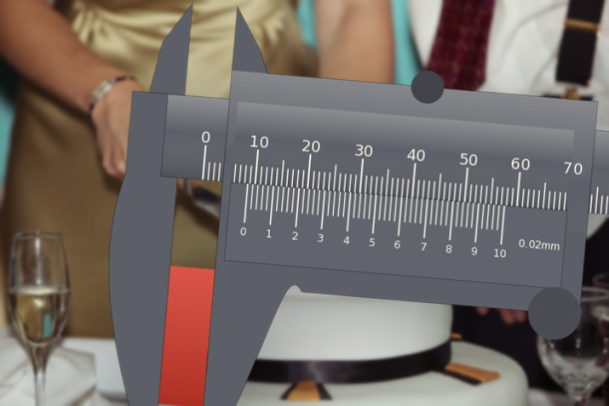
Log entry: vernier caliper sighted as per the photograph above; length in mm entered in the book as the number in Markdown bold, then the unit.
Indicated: **8.6** mm
